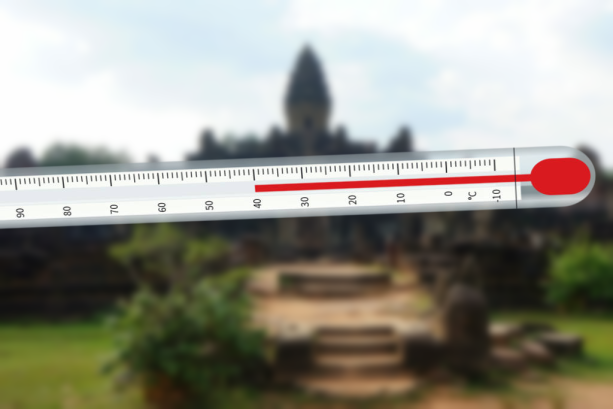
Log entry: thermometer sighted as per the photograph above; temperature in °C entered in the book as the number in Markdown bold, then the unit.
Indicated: **40** °C
